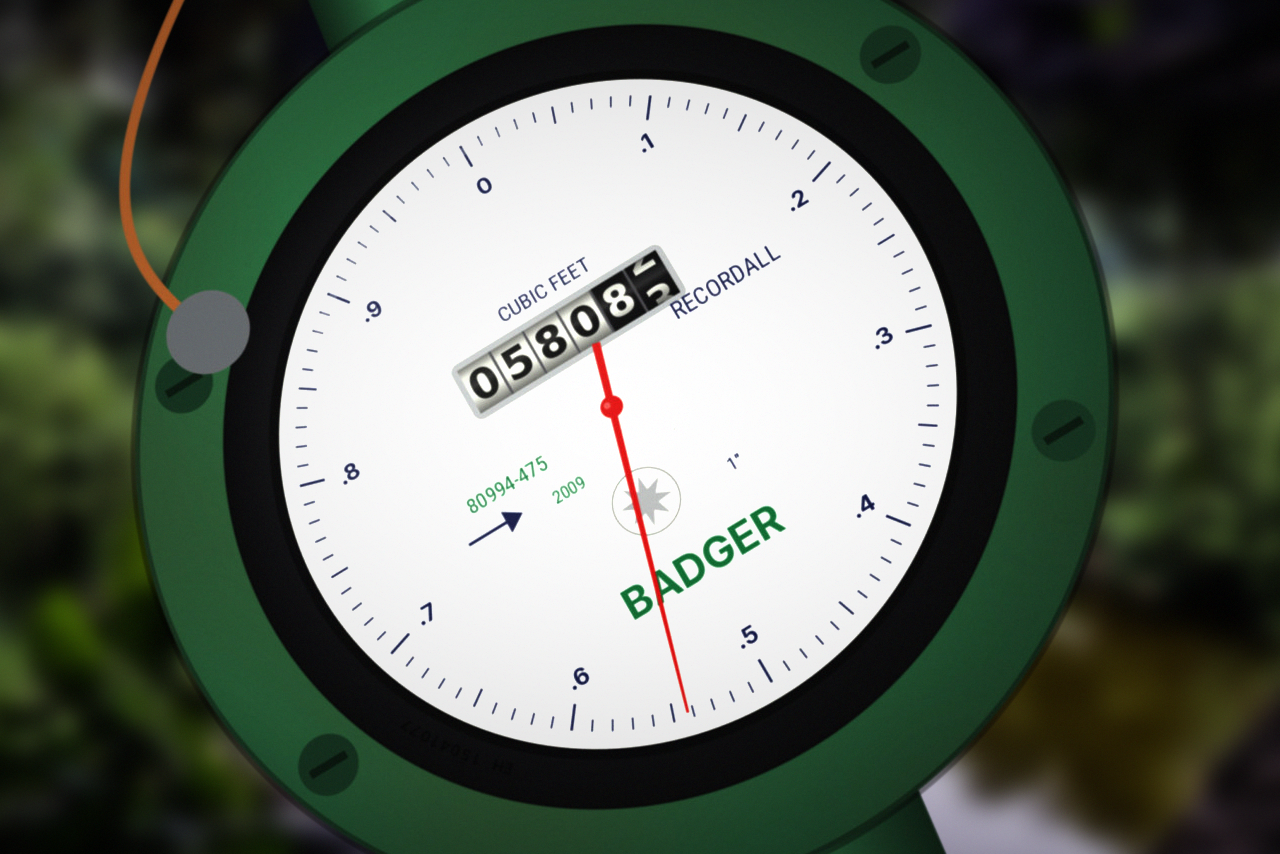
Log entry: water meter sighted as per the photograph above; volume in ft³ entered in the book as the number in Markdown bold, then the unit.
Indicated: **58082.54** ft³
